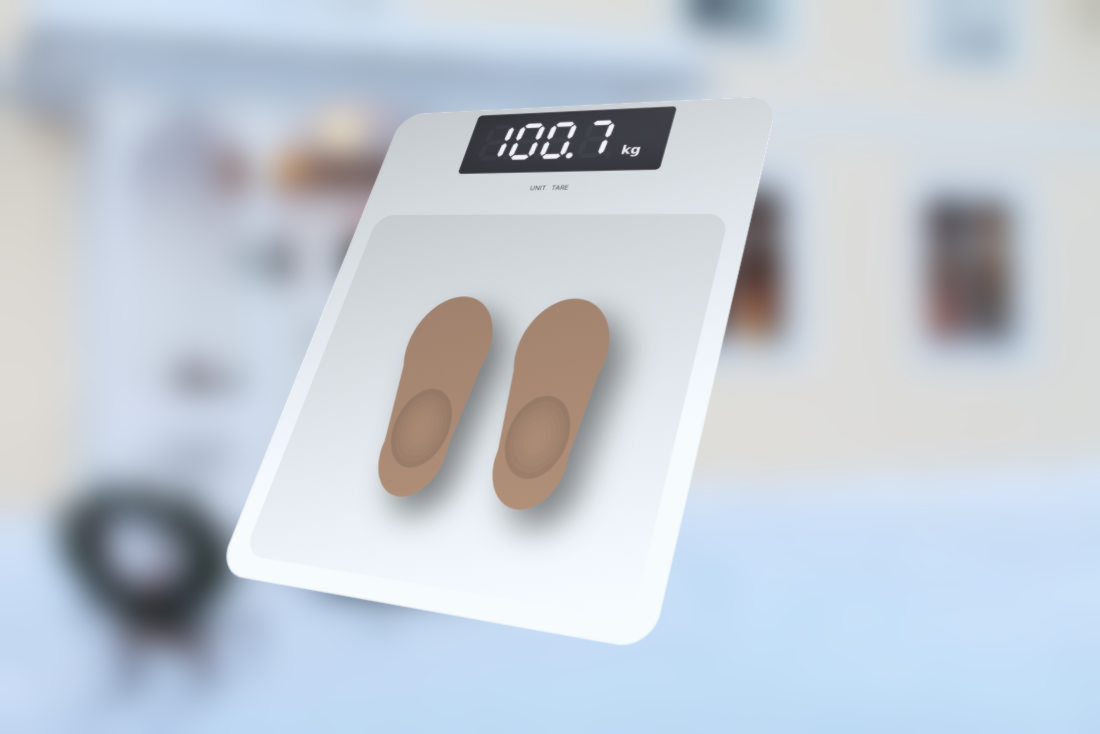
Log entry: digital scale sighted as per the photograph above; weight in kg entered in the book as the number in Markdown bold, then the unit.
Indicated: **100.7** kg
